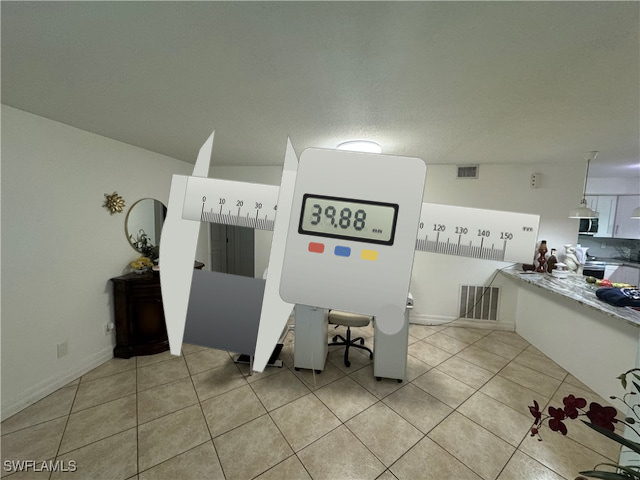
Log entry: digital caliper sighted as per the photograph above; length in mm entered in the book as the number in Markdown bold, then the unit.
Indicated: **39.88** mm
